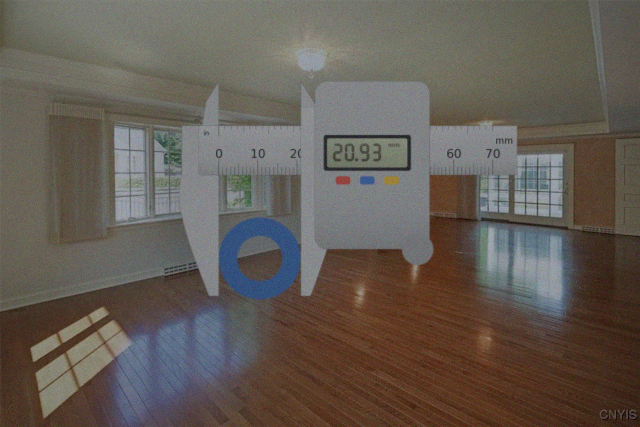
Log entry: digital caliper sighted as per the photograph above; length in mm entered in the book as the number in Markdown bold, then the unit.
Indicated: **20.93** mm
